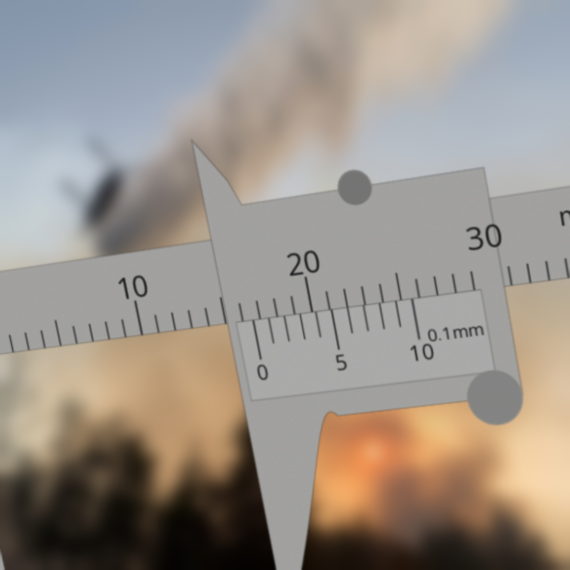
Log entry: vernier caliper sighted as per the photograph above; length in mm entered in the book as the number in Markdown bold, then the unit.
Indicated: **16.6** mm
